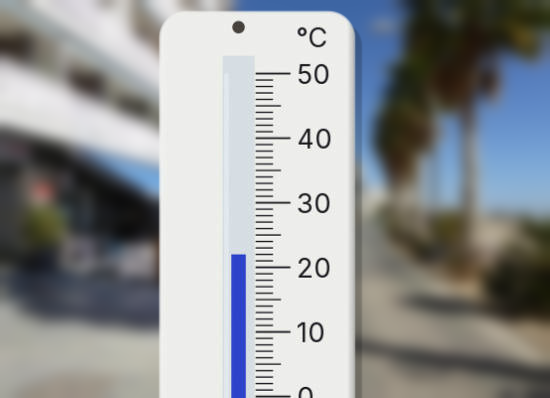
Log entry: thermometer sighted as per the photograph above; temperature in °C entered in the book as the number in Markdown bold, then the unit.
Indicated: **22** °C
